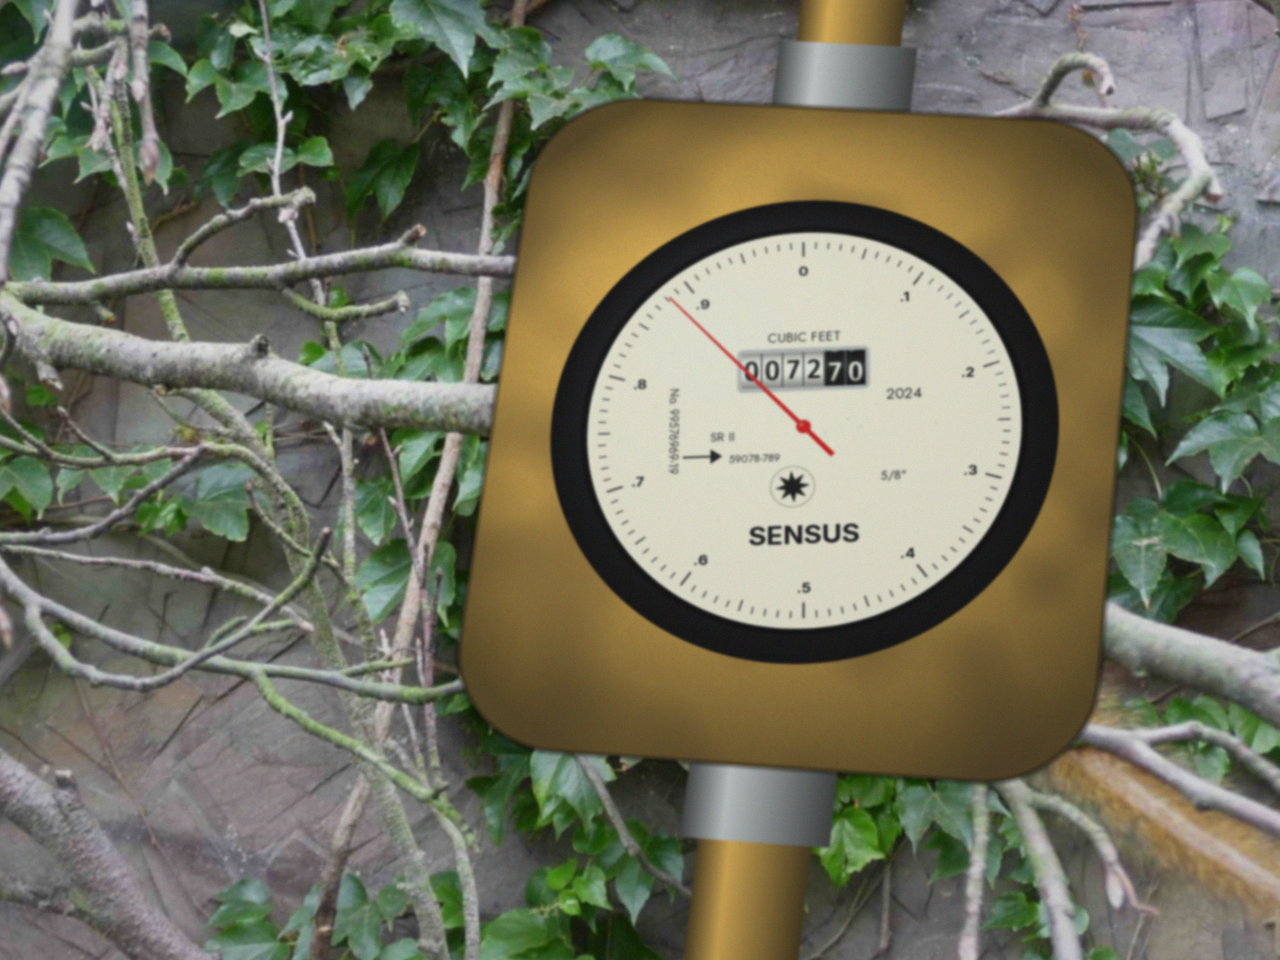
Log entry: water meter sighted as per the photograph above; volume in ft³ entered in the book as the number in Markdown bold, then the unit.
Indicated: **7269.88** ft³
